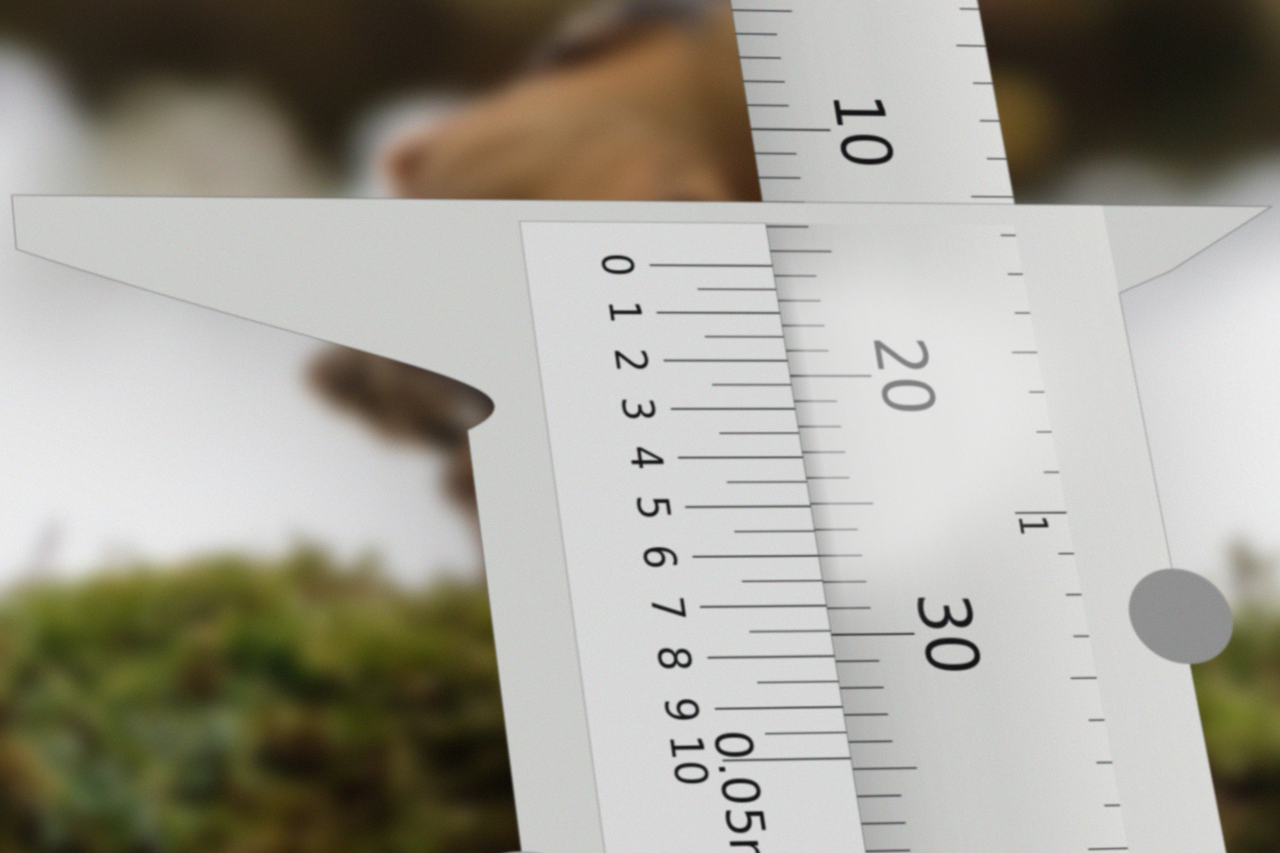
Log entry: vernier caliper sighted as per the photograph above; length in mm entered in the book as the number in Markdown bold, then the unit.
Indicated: **15.6** mm
